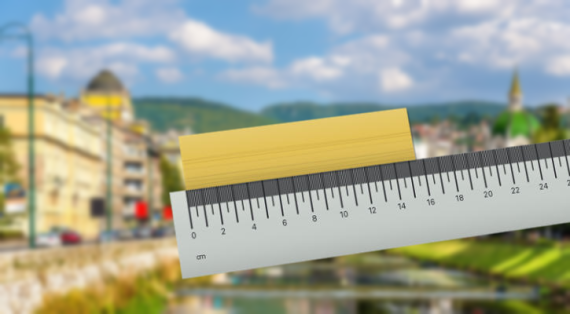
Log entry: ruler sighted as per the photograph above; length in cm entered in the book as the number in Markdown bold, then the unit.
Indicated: **15.5** cm
